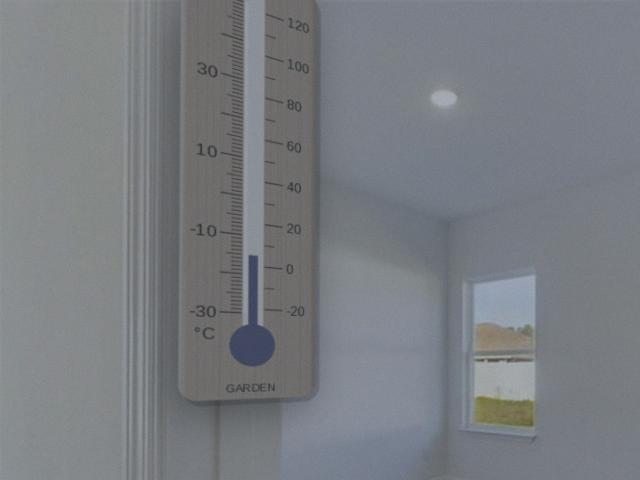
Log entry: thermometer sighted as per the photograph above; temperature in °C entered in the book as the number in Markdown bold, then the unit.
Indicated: **-15** °C
